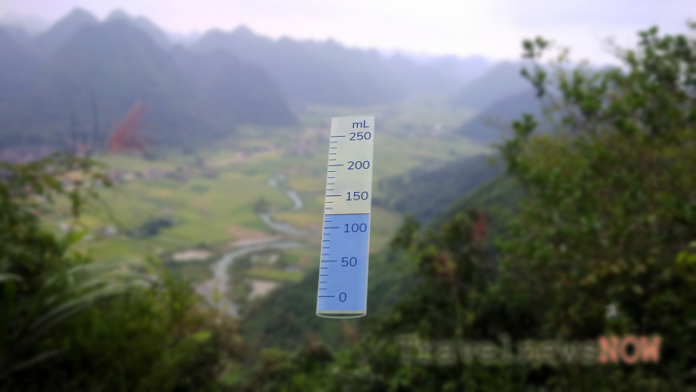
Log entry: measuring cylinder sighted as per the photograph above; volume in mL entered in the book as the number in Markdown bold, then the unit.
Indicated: **120** mL
